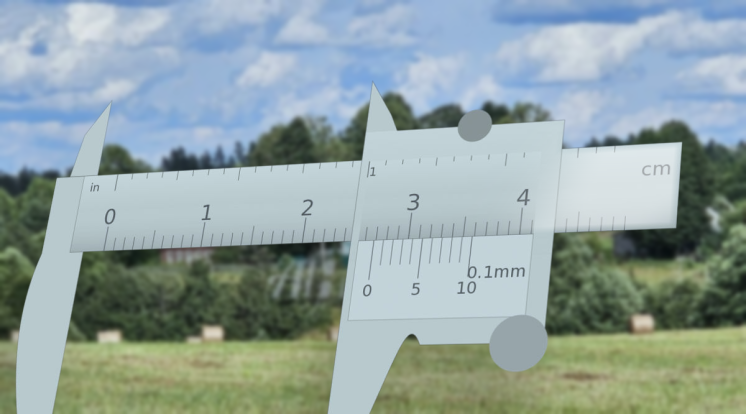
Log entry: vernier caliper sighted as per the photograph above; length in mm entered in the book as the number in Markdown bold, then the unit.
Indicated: **26.8** mm
